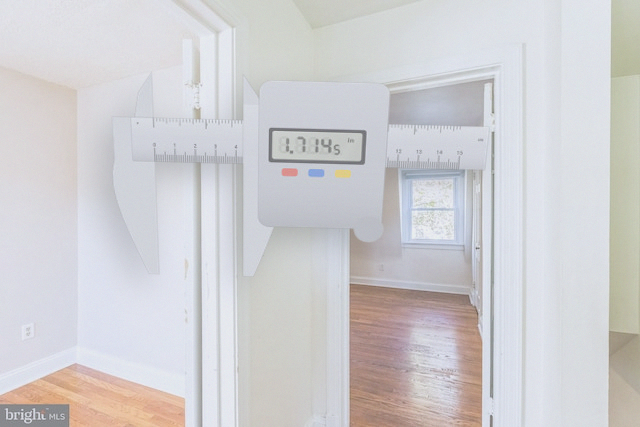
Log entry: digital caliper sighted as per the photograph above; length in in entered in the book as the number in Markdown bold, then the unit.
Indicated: **1.7145** in
